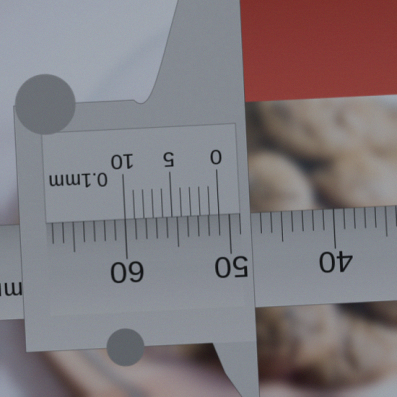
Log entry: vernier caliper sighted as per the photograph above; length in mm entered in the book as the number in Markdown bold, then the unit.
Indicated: **51.0** mm
